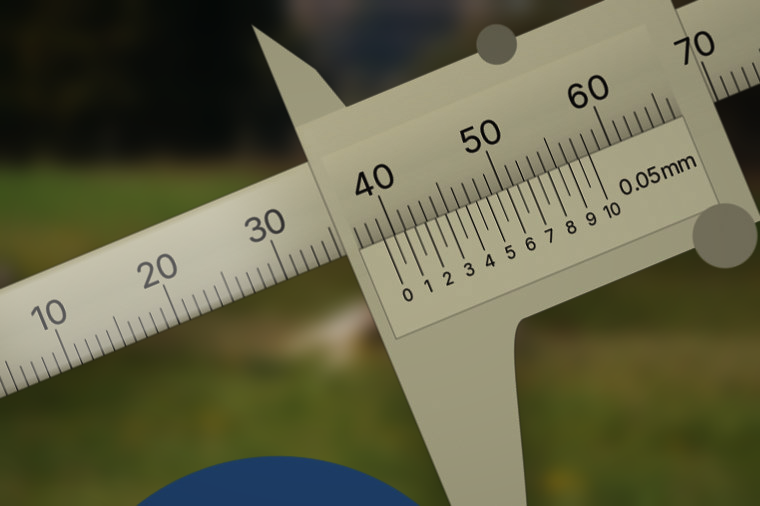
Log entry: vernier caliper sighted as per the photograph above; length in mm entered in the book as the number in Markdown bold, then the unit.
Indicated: **39.0** mm
